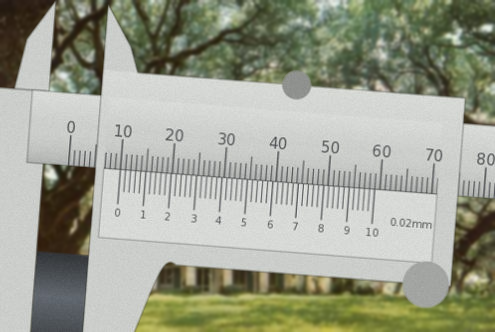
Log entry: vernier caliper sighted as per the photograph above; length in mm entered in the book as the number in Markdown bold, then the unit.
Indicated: **10.0** mm
